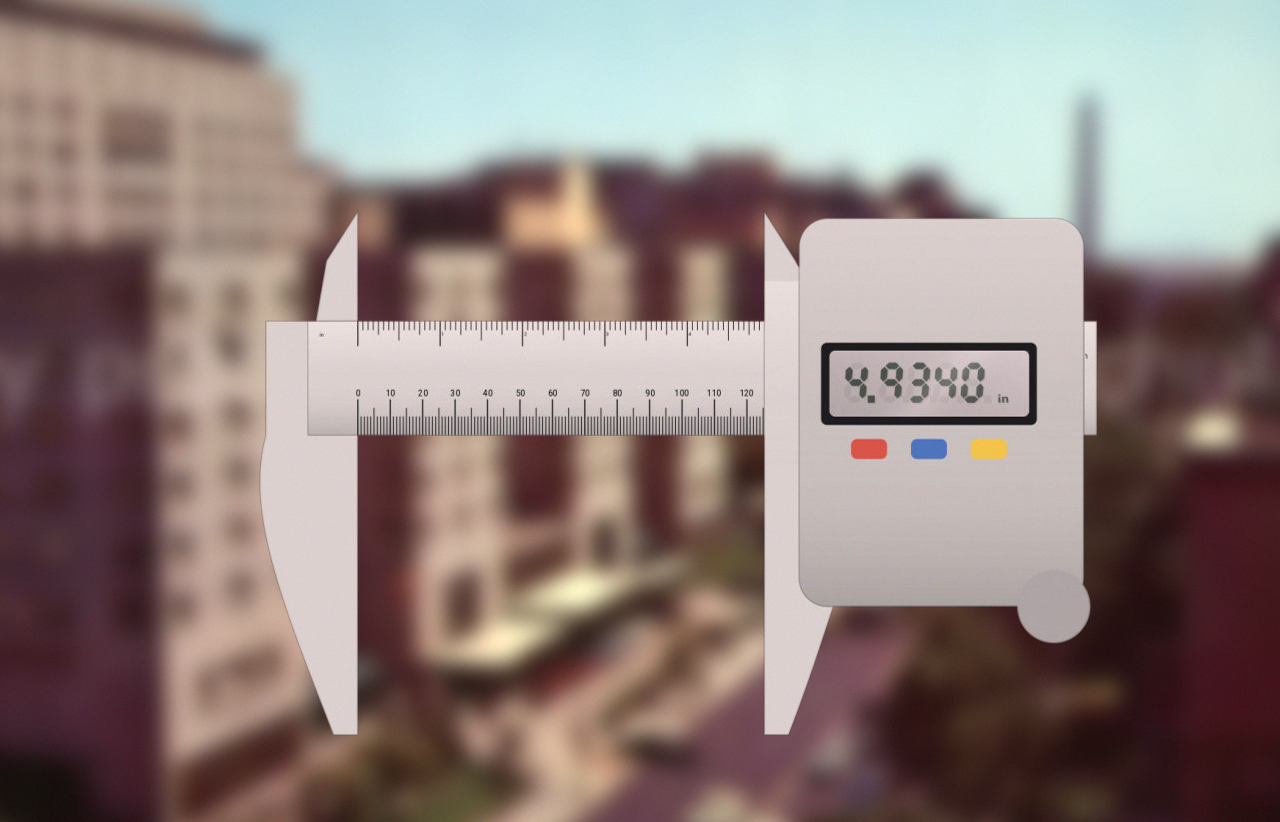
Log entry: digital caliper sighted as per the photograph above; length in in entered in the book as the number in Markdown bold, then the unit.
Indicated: **4.9340** in
